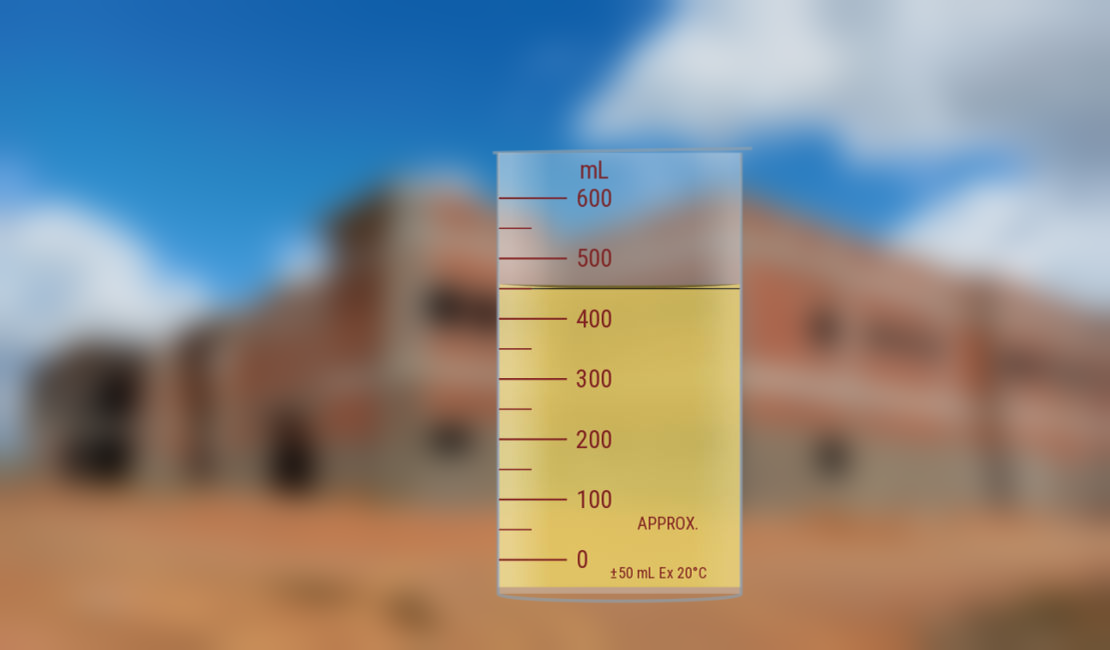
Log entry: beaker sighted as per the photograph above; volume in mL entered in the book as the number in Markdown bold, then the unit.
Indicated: **450** mL
